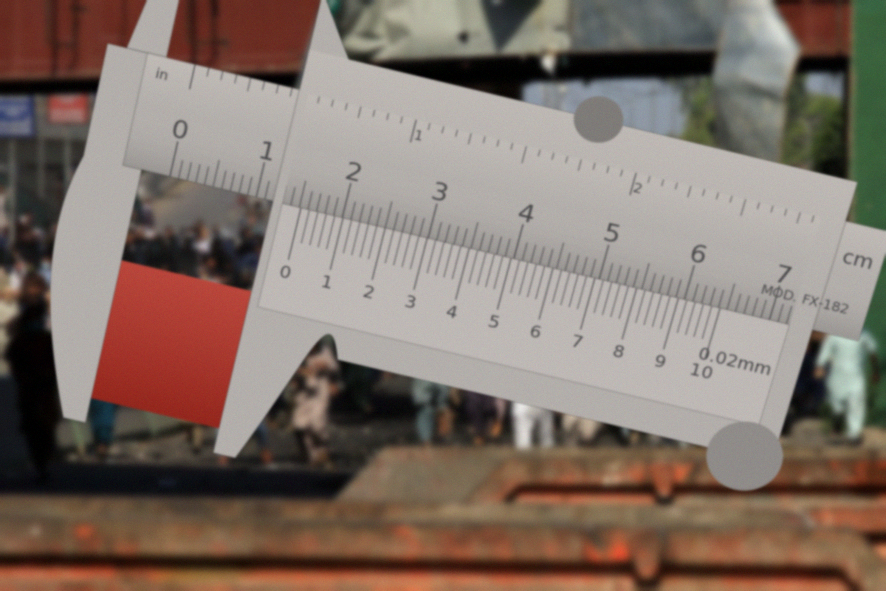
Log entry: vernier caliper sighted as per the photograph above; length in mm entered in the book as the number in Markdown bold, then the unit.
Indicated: **15.2** mm
